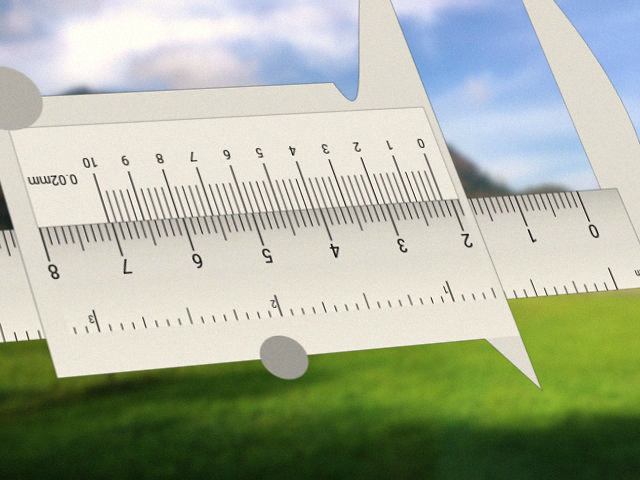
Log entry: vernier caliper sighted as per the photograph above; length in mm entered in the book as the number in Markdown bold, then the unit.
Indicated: **21.4** mm
